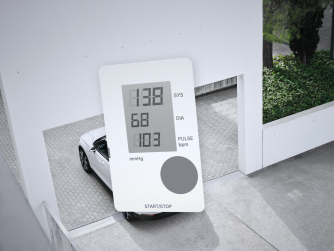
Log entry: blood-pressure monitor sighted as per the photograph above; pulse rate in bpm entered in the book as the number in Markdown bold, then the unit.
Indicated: **103** bpm
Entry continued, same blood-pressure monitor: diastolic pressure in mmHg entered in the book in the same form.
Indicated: **68** mmHg
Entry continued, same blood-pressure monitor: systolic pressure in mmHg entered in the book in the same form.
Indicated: **138** mmHg
